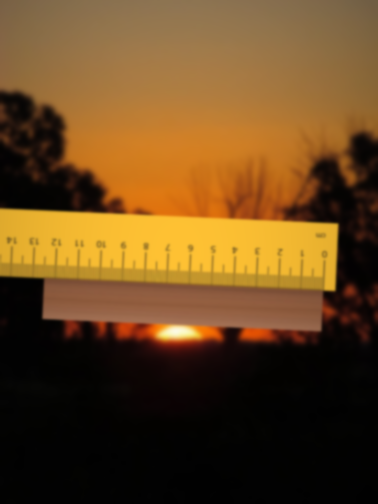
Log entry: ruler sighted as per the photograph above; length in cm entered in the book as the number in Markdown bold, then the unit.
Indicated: **12.5** cm
